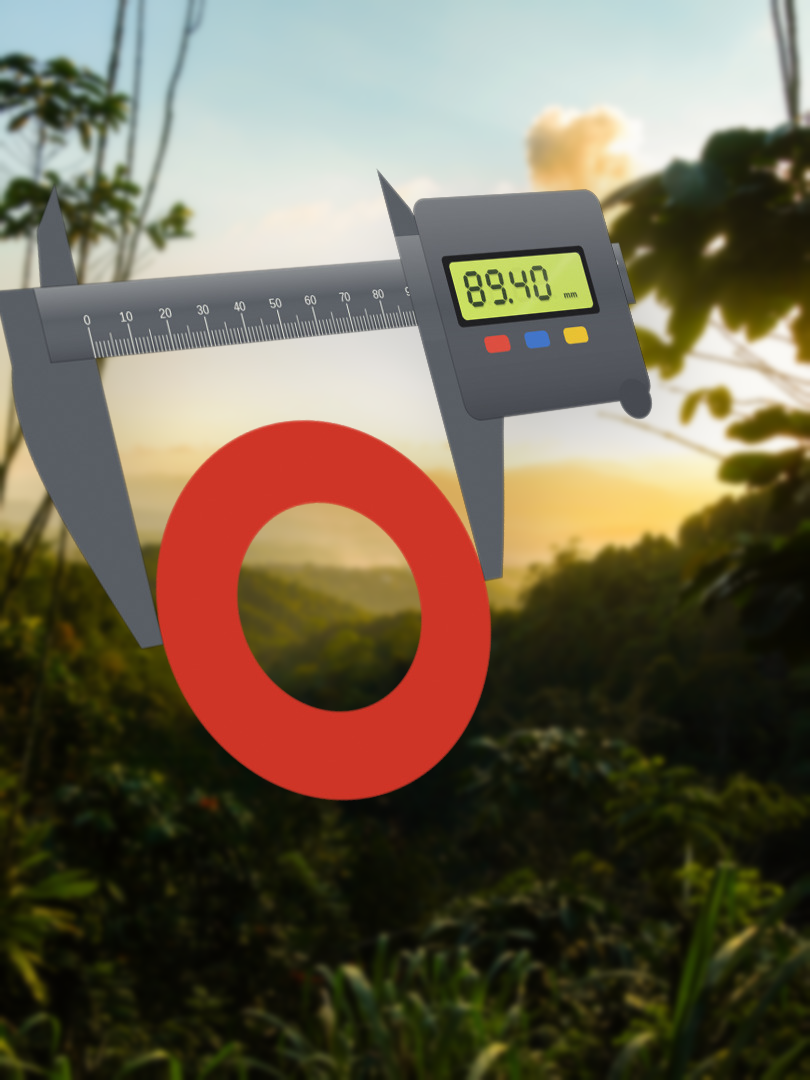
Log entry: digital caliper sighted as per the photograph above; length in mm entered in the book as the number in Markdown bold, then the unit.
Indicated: **89.40** mm
